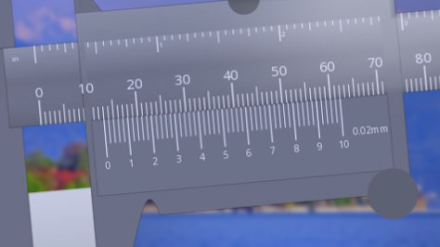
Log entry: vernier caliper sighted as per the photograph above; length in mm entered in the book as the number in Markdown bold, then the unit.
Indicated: **13.0** mm
